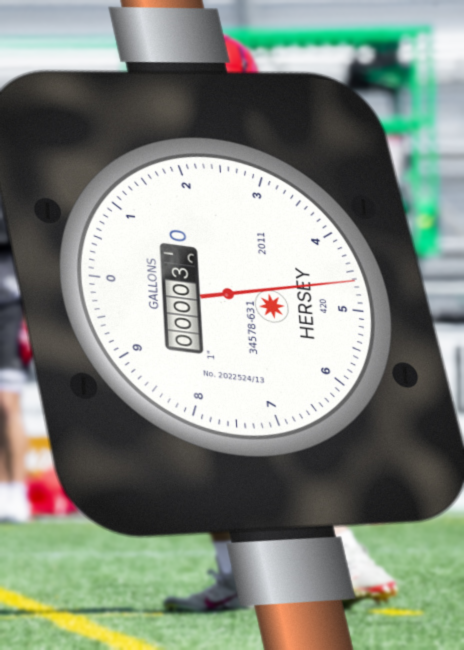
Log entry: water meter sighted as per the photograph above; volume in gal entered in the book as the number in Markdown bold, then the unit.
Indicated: **314.6** gal
